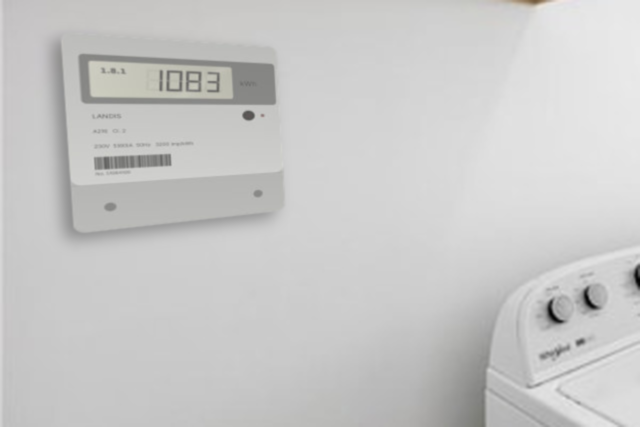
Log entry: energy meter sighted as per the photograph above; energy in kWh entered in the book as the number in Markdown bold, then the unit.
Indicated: **1083** kWh
